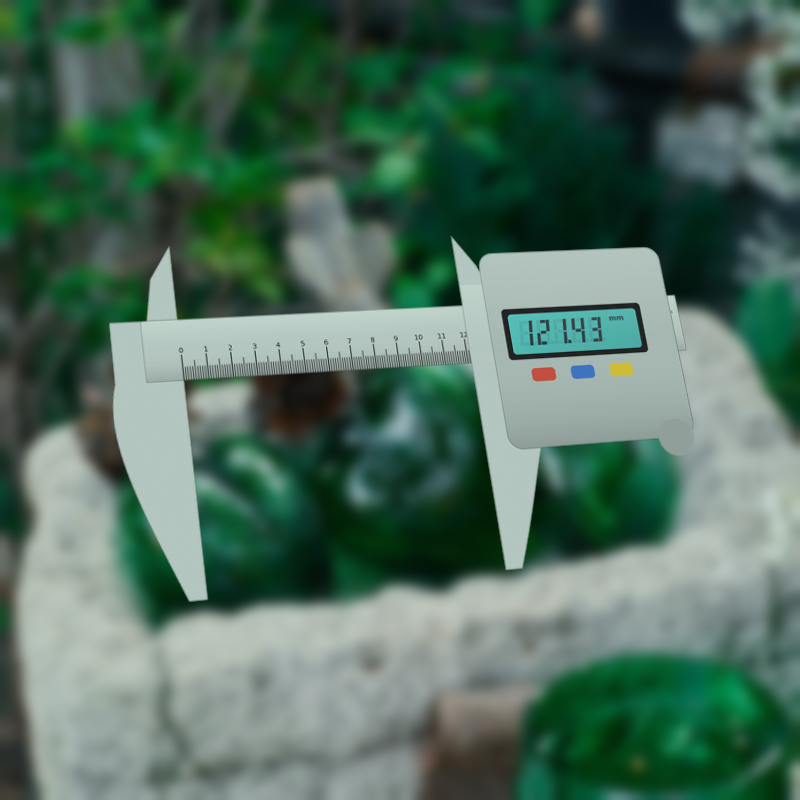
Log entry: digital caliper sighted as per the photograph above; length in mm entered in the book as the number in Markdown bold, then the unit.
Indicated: **121.43** mm
